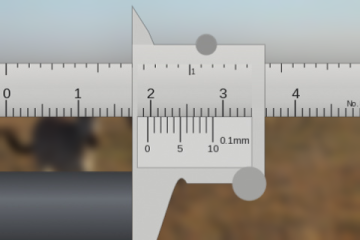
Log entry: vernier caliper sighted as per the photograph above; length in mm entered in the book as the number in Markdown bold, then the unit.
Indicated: **19.6** mm
